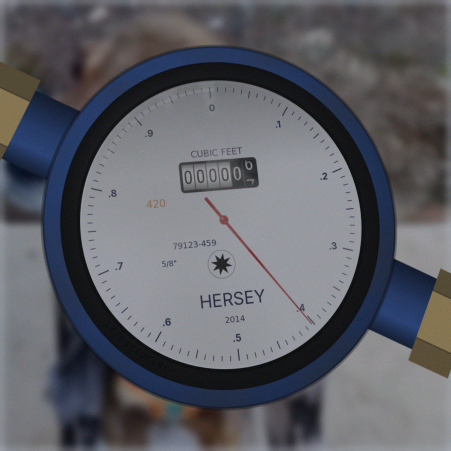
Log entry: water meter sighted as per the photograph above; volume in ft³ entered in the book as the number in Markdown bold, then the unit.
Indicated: **6.40** ft³
